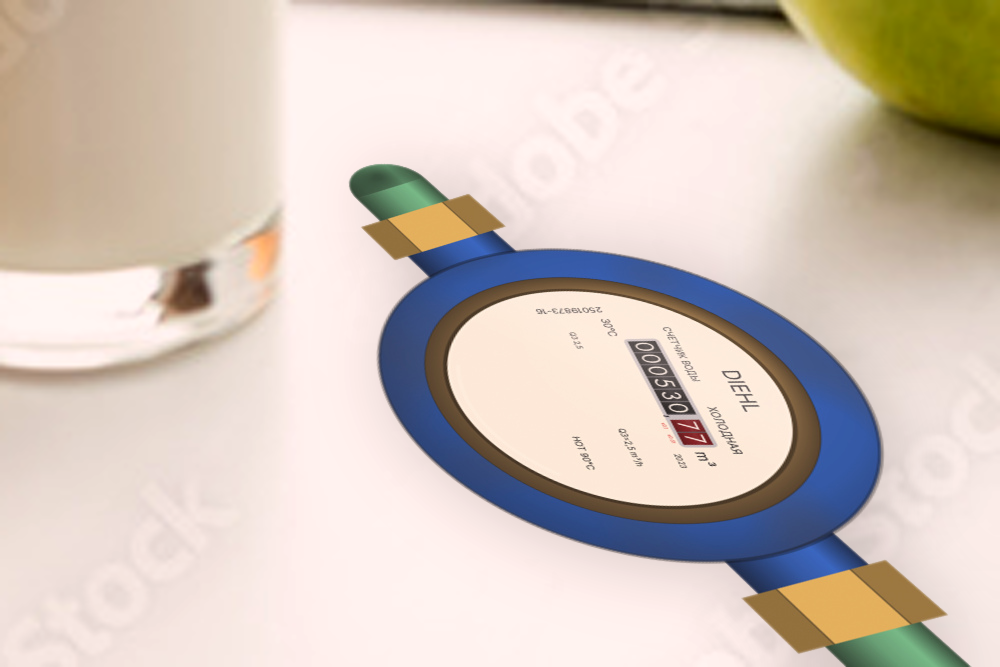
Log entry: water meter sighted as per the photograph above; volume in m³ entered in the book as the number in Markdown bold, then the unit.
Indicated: **530.77** m³
